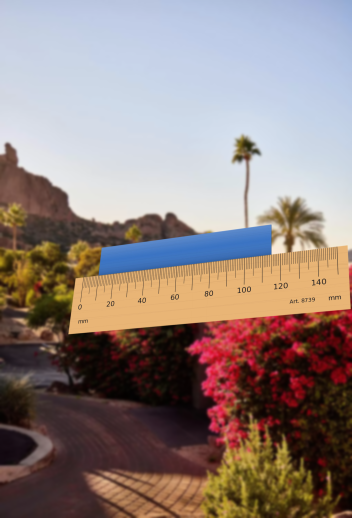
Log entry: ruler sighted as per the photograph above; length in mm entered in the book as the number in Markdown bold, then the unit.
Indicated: **105** mm
